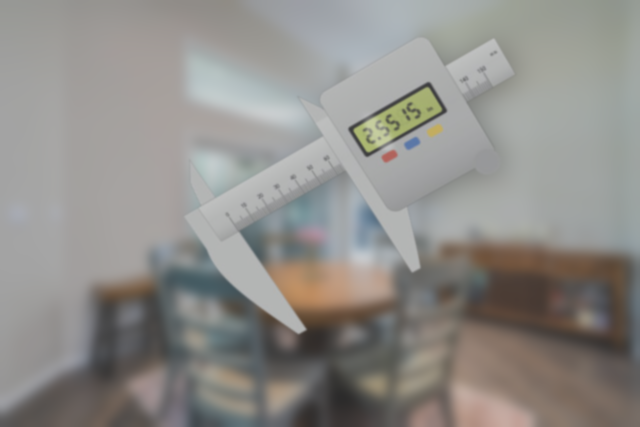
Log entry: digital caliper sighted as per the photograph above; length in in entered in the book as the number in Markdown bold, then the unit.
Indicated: **2.5515** in
